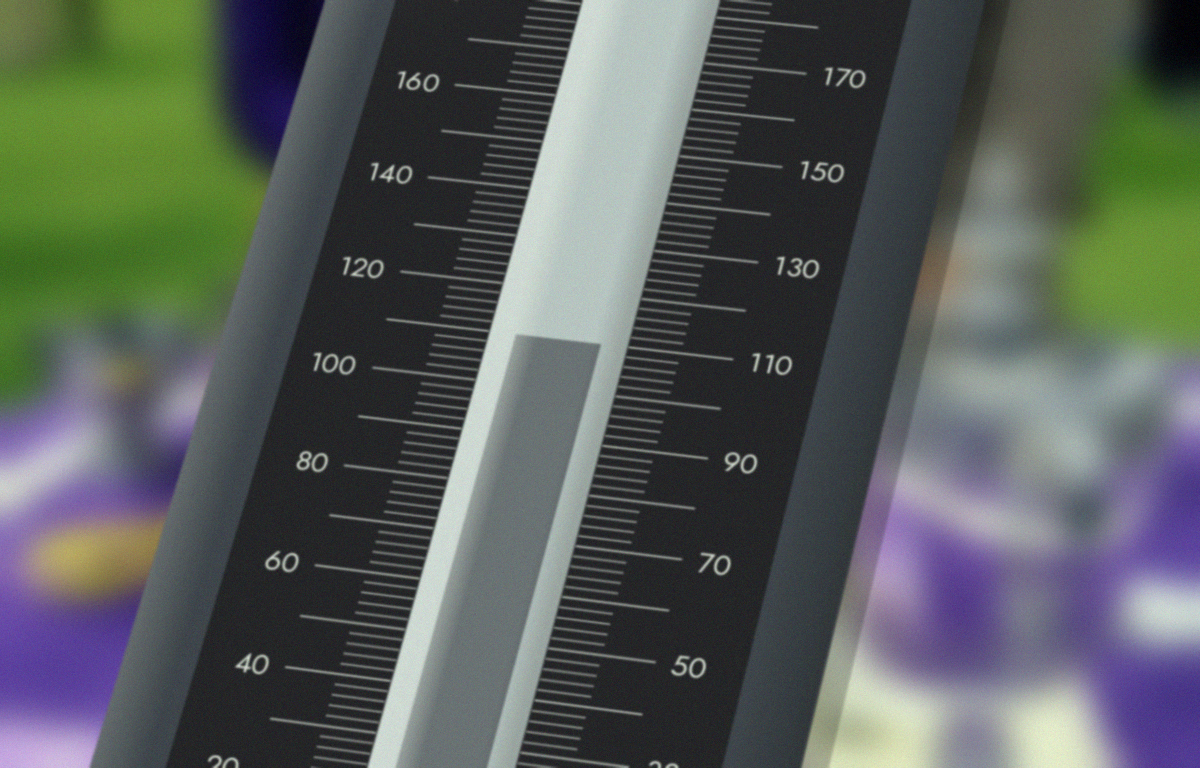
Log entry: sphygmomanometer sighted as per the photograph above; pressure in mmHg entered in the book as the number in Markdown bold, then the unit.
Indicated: **110** mmHg
